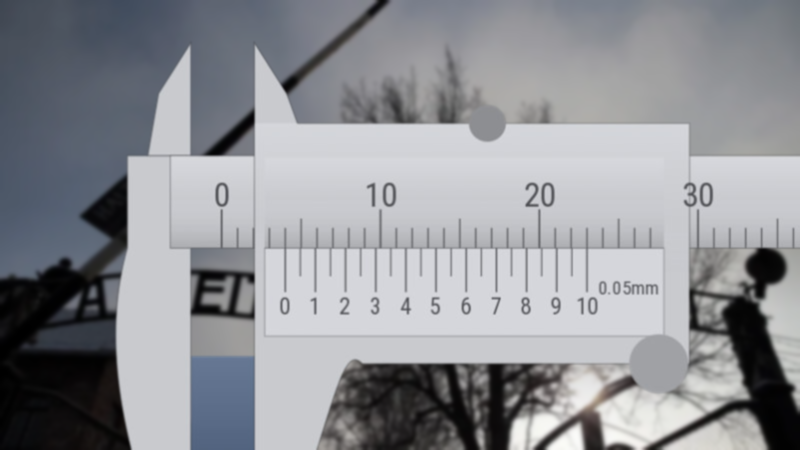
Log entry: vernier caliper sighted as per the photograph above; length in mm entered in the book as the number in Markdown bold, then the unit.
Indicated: **4.0** mm
